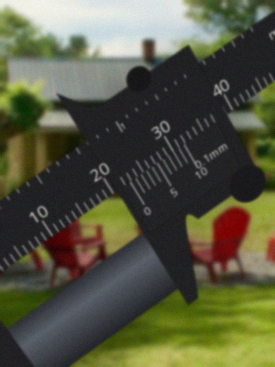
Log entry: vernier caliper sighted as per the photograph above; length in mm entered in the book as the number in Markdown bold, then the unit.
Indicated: **22.8** mm
